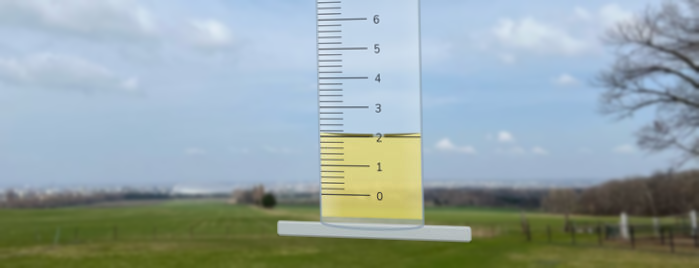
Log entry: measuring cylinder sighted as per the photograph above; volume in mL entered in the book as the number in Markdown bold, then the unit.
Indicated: **2** mL
